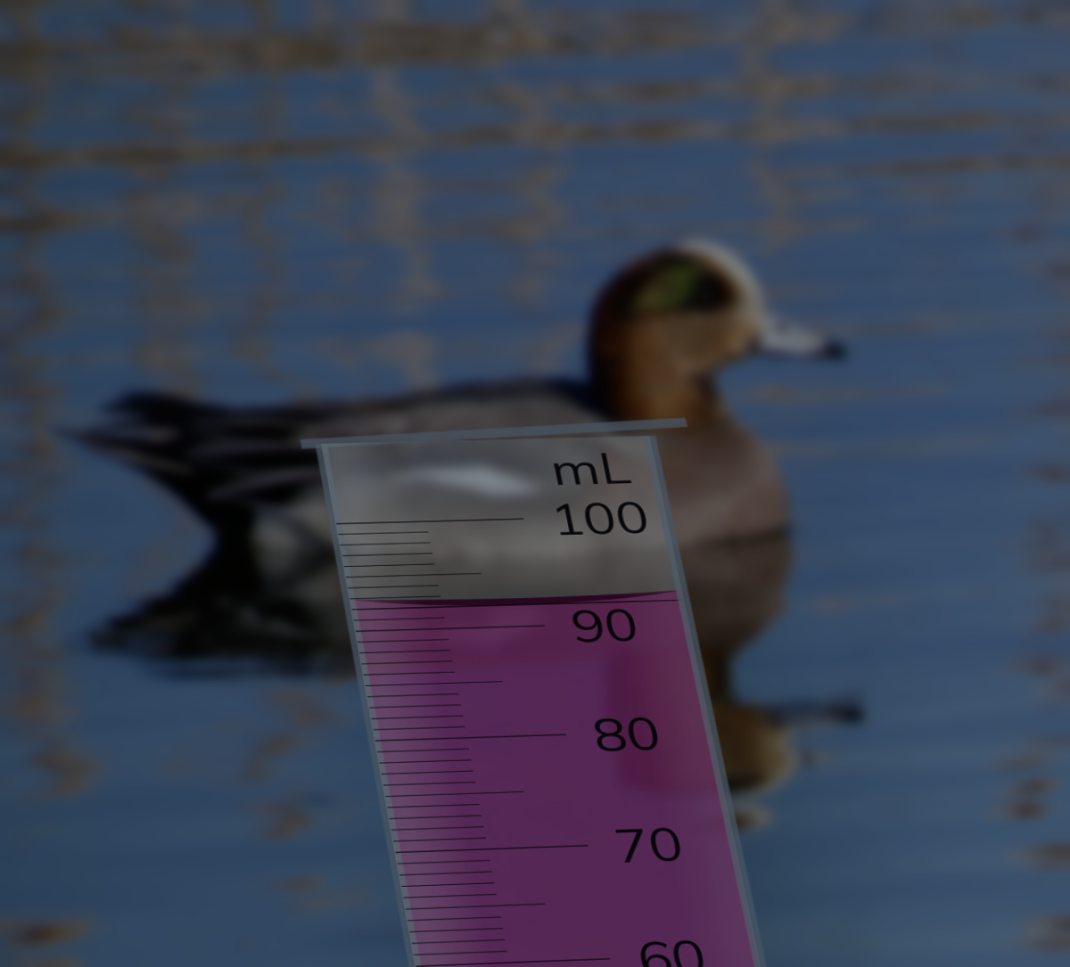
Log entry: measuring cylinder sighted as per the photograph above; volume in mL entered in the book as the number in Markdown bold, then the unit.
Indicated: **92** mL
